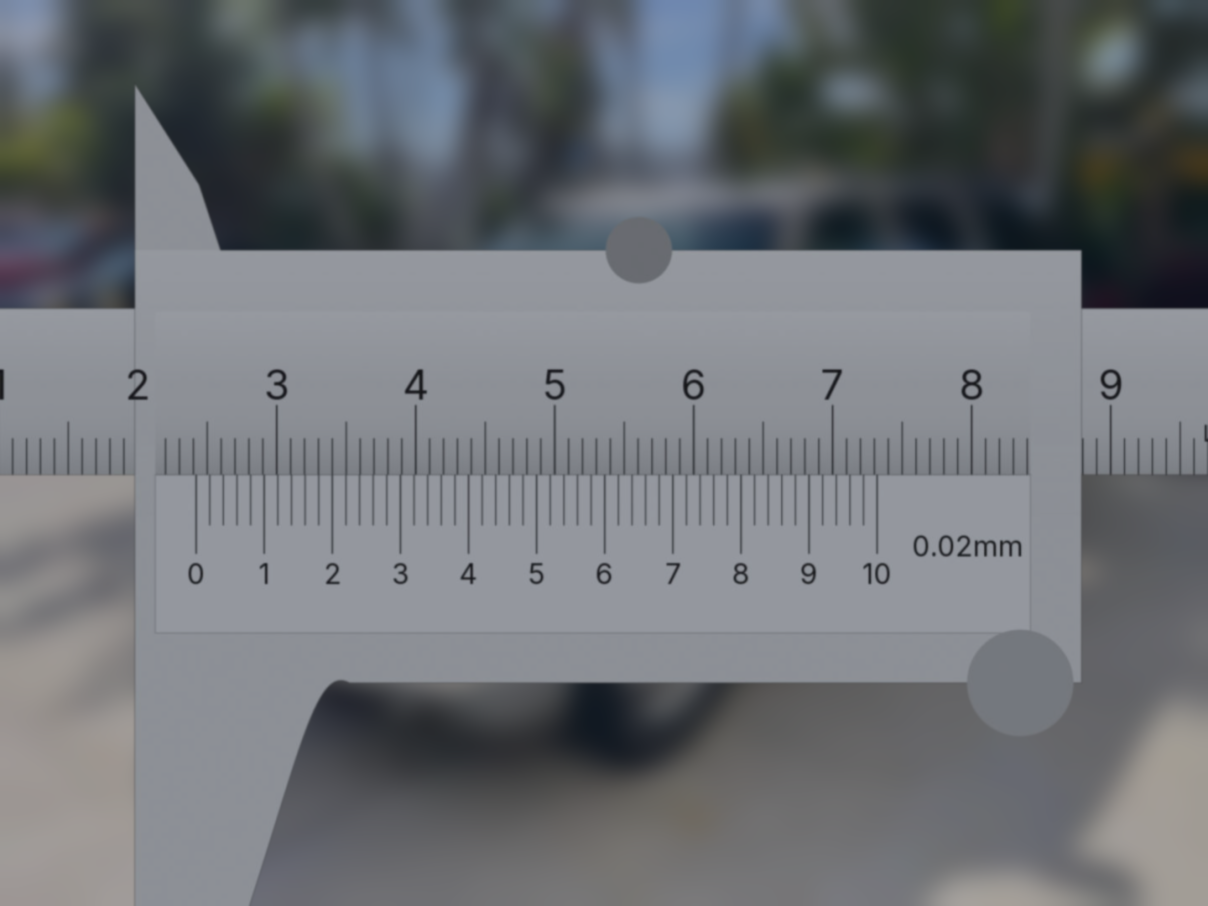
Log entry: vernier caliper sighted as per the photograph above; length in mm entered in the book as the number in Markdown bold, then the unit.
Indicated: **24.2** mm
